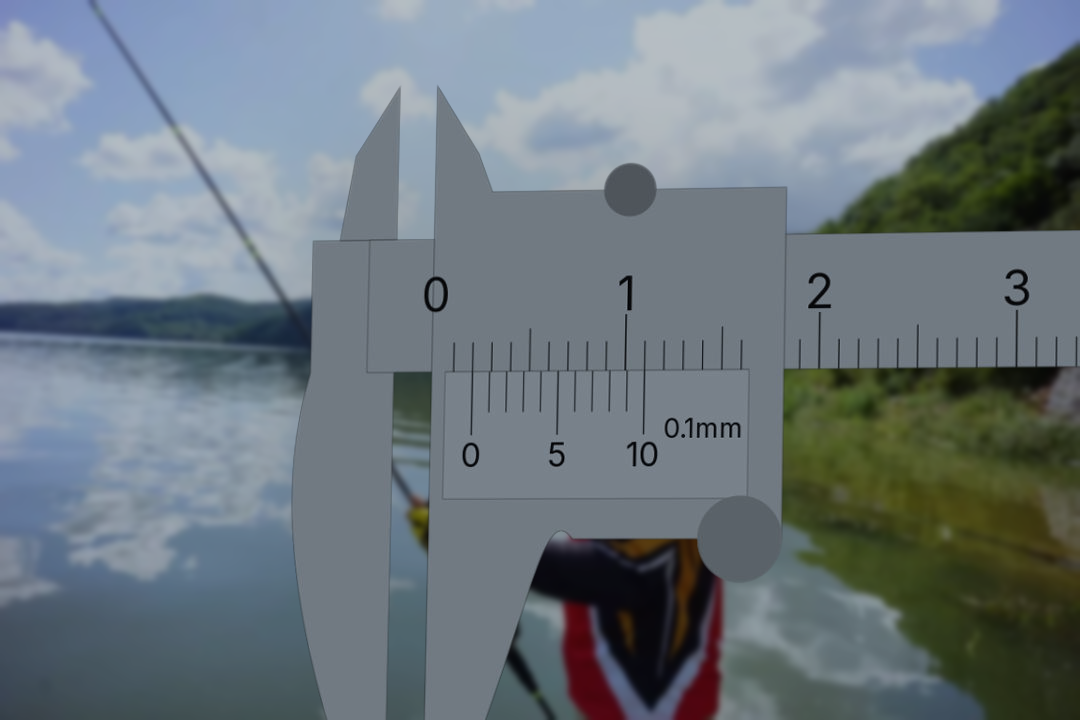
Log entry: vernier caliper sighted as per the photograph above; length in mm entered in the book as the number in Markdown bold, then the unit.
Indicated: **2.0** mm
